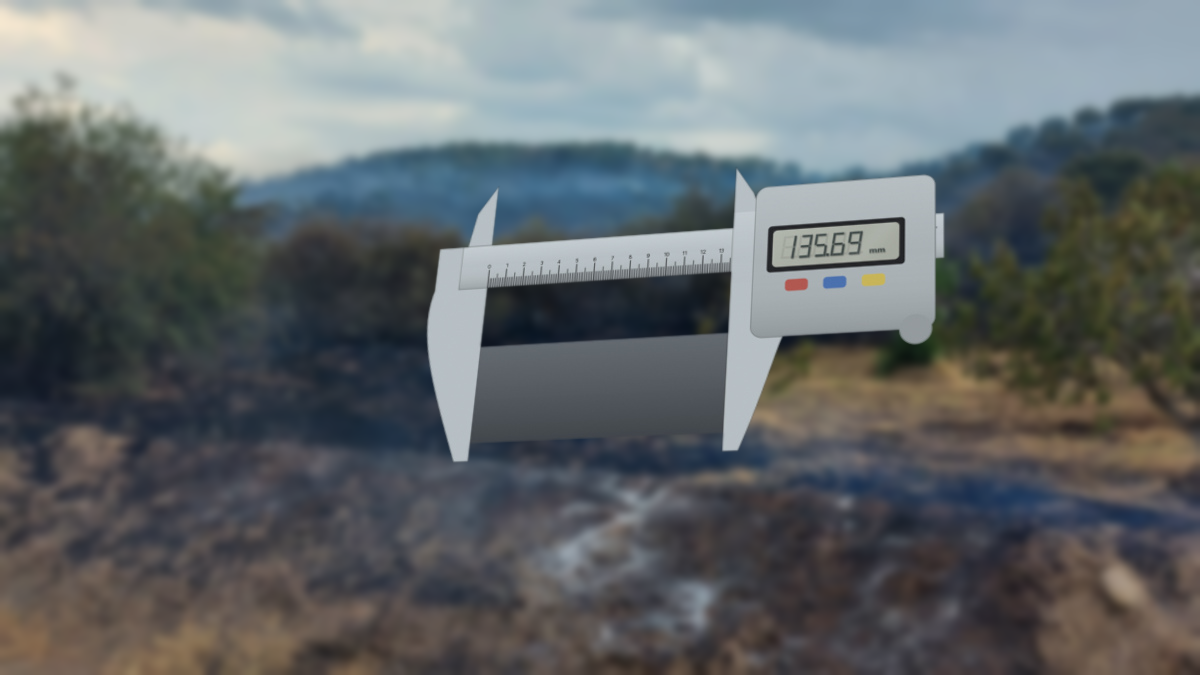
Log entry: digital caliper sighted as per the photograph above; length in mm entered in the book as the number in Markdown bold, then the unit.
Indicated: **135.69** mm
